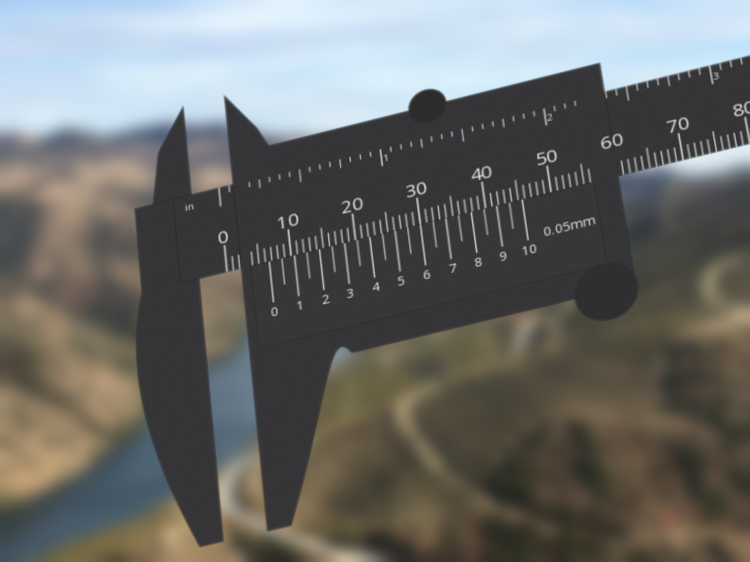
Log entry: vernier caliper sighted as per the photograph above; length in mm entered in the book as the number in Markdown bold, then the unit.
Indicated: **6.6** mm
